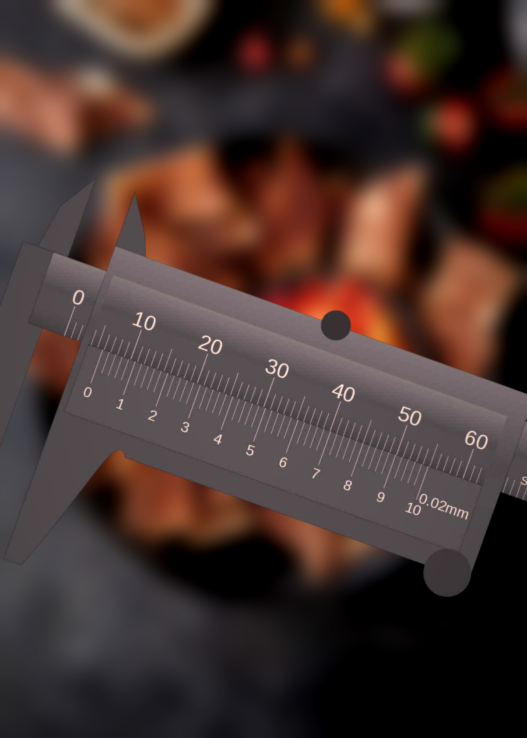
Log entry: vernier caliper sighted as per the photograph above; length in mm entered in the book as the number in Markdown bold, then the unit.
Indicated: **5.8** mm
